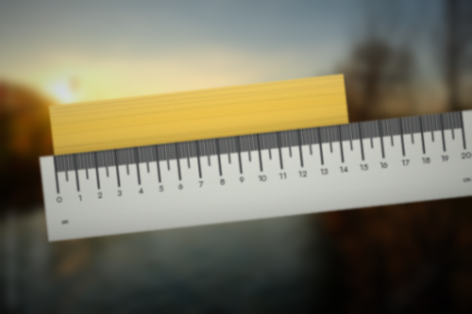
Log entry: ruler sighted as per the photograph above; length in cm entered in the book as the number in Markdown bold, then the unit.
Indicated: **14.5** cm
